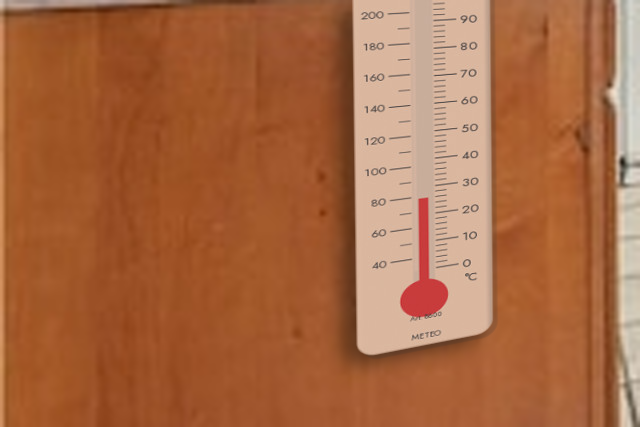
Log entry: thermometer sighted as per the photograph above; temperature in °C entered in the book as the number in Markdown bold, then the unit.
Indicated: **26** °C
